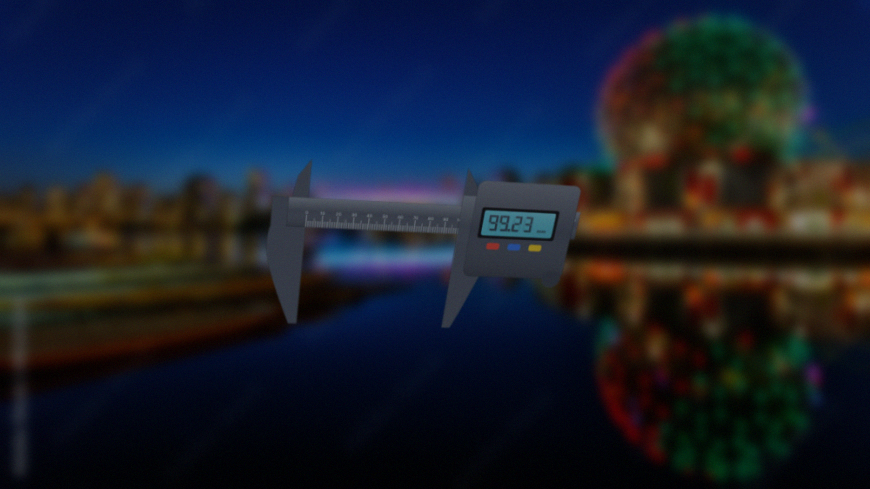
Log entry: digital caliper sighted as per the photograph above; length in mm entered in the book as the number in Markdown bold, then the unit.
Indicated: **99.23** mm
